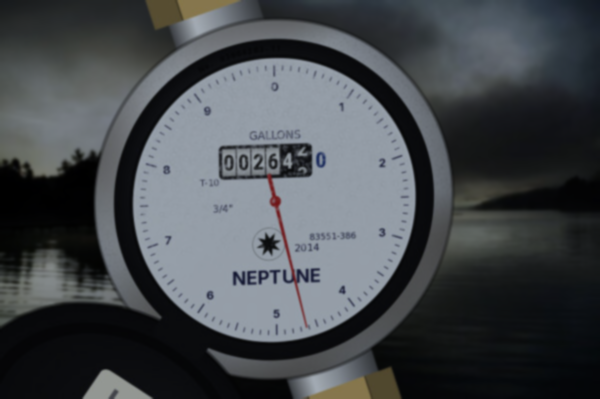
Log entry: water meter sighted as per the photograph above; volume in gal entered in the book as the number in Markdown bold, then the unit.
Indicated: **26424.6** gal
